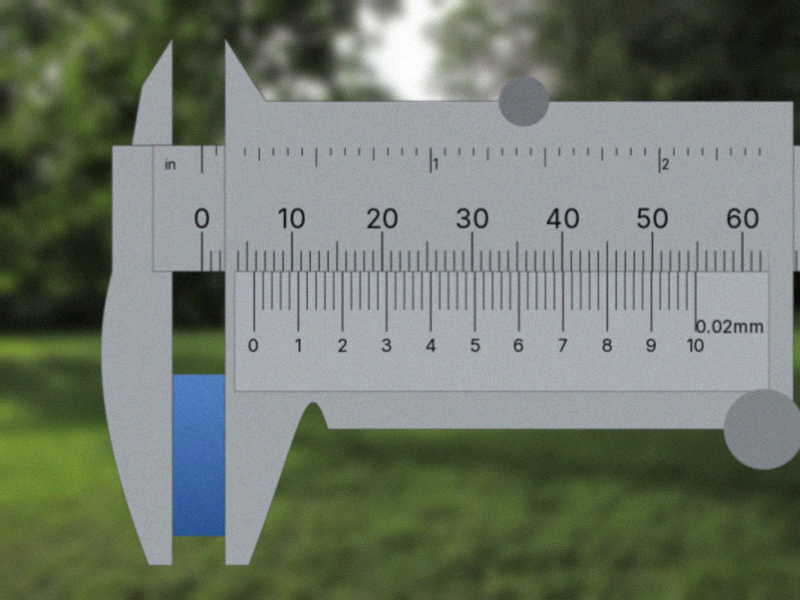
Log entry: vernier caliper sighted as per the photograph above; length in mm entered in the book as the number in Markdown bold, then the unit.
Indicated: **5.8** mm
